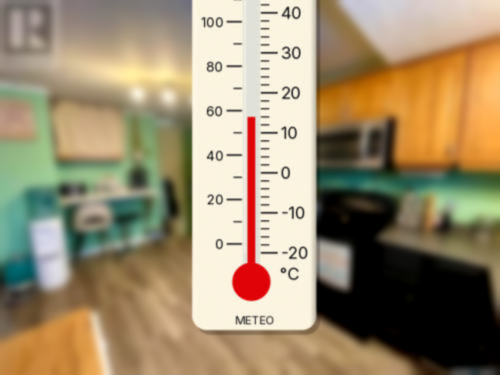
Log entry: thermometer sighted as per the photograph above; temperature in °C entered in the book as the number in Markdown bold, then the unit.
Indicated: **14** °C
